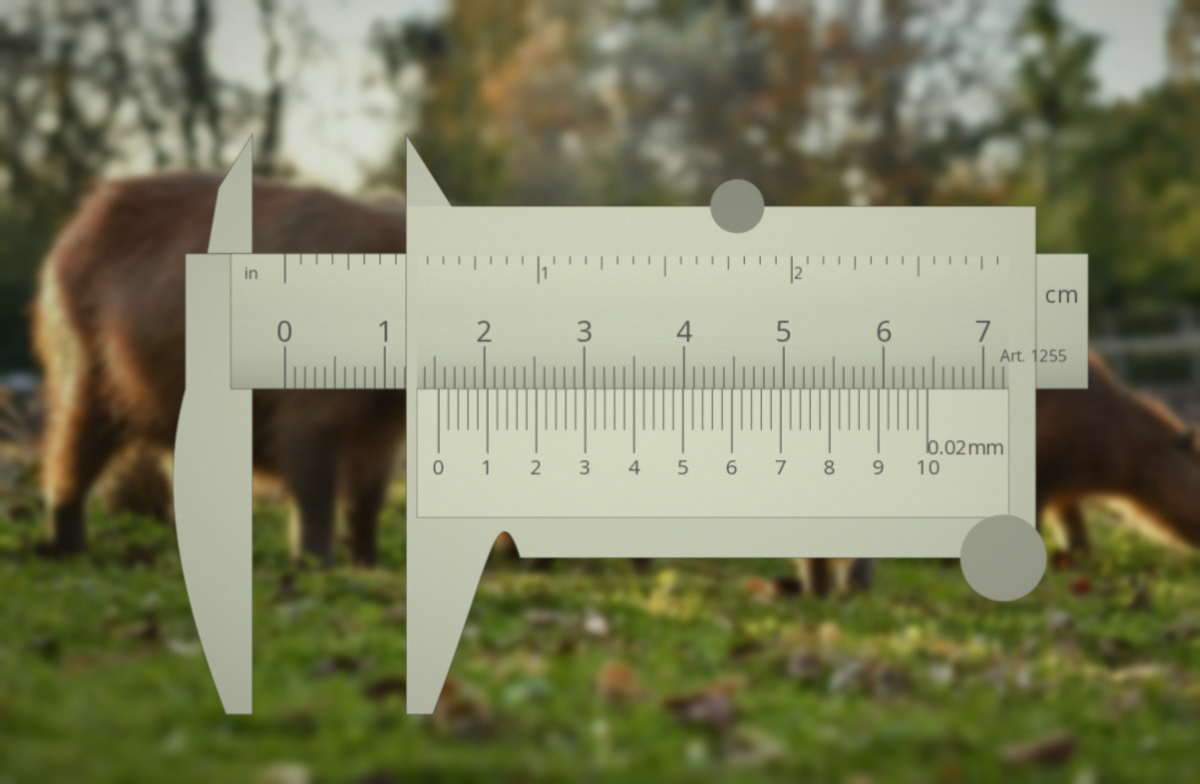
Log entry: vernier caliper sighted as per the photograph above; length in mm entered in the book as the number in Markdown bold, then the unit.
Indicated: **15.4** mm
